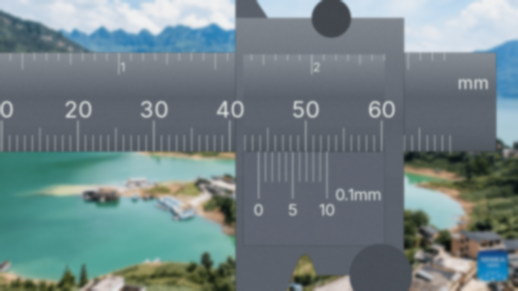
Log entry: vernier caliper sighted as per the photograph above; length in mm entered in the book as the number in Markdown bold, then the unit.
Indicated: **43.8** mm
